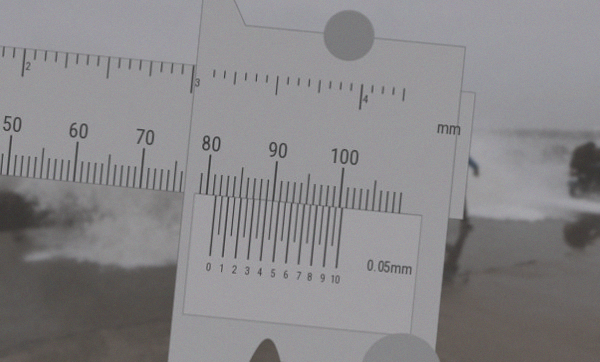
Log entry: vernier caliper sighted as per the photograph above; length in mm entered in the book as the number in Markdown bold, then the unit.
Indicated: **81.4** mm
